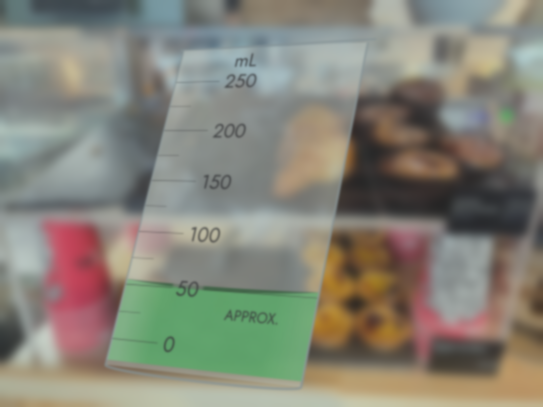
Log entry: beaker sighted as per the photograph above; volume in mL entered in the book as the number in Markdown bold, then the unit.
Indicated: **50** mL
